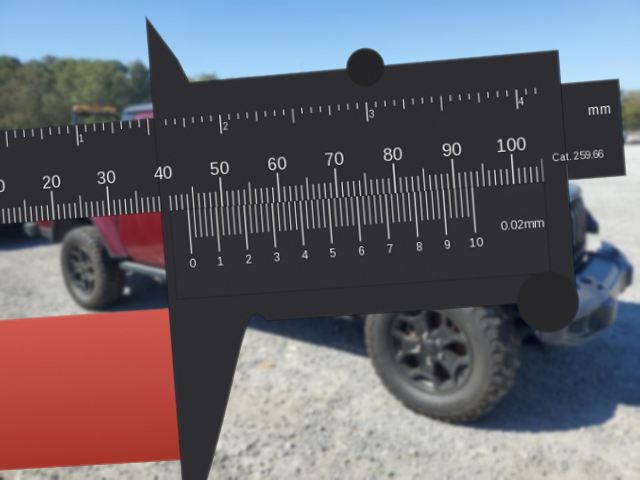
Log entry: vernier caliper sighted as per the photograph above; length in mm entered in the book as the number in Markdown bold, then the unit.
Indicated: **44.0** mm
